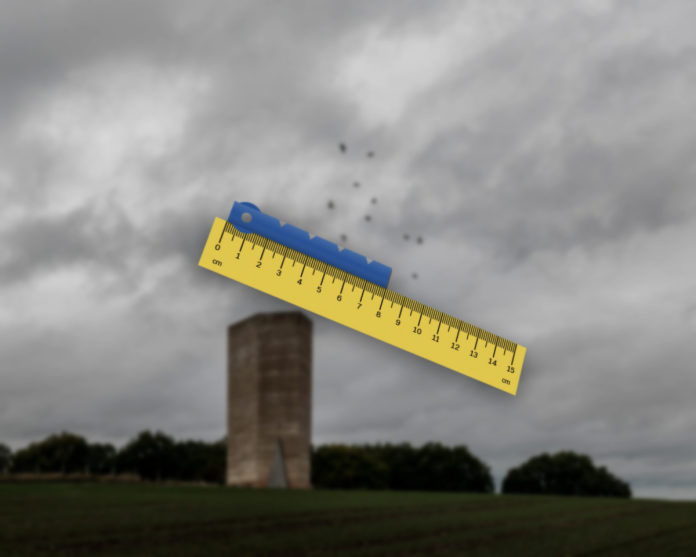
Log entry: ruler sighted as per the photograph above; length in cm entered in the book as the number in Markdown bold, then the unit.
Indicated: **8** cm
